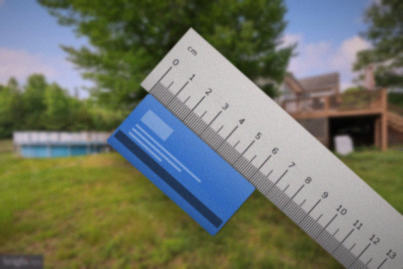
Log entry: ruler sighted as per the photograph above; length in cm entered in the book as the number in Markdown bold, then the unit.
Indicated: **6.5** cm
